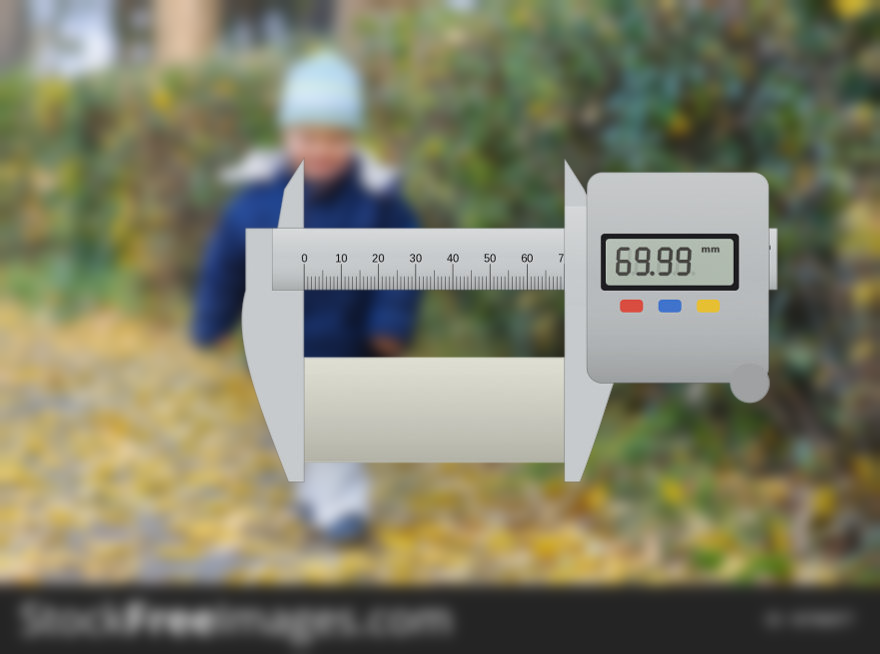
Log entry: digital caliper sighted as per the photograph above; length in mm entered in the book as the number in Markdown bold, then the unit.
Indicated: **69.99** mm
